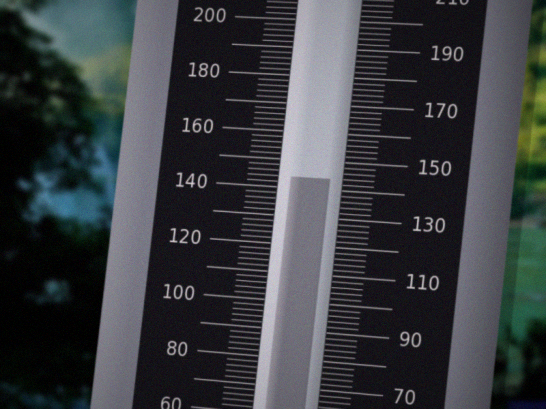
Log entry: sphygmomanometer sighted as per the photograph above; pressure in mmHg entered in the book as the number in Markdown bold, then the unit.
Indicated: **144** mmHg
